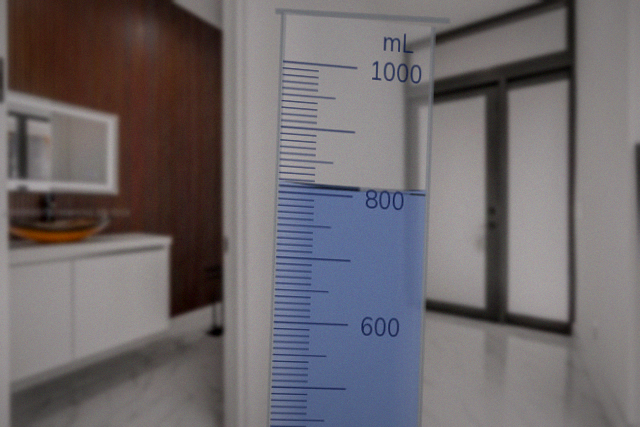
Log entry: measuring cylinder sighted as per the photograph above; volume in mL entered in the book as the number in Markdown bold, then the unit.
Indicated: **810** mL
